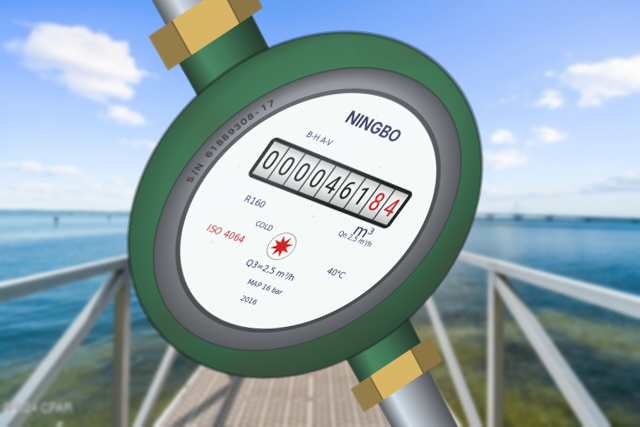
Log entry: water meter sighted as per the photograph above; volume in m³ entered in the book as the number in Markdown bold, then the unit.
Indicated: **461.84** m³
